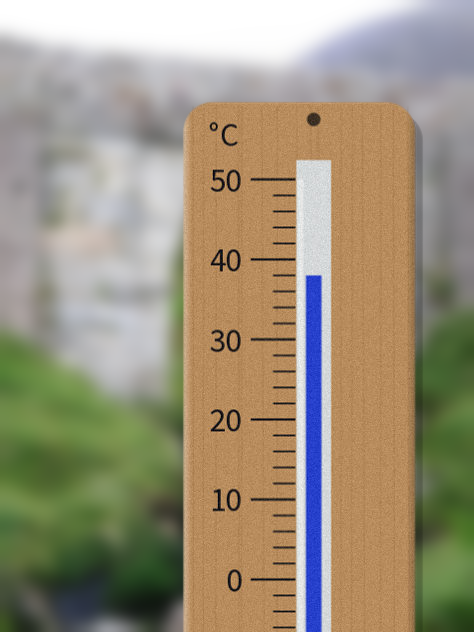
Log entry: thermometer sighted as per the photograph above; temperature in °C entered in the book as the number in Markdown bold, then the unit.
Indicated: **38** °C
